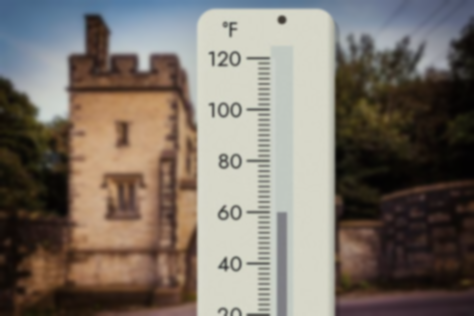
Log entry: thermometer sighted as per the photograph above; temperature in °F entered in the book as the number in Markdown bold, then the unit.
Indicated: **60** °F
